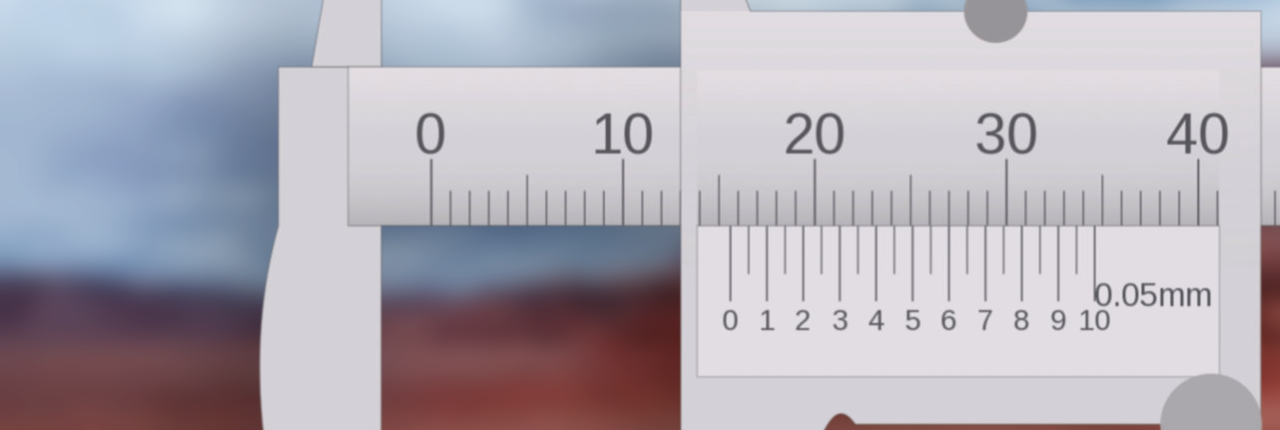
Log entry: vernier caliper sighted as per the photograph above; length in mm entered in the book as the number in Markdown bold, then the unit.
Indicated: **15.6** mm
